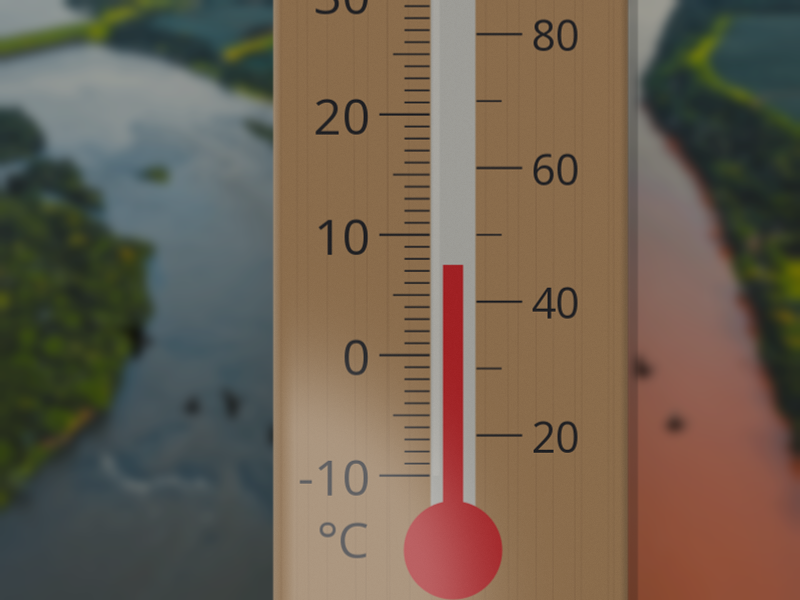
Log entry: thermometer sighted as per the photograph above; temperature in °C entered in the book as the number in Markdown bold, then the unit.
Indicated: **7.5** °C
